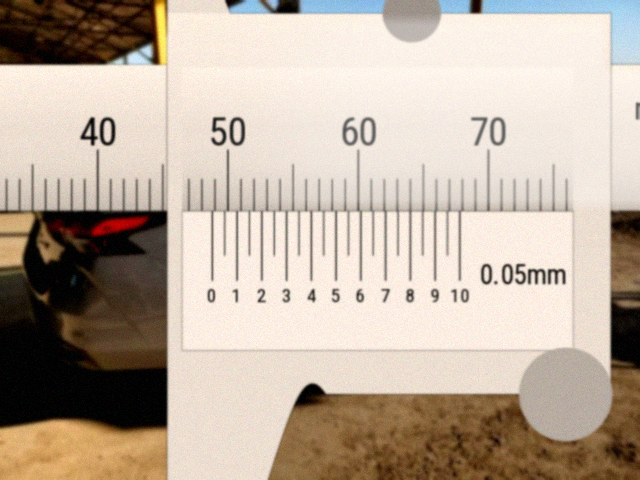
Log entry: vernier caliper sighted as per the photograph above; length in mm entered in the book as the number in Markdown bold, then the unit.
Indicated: **48.8** mm
